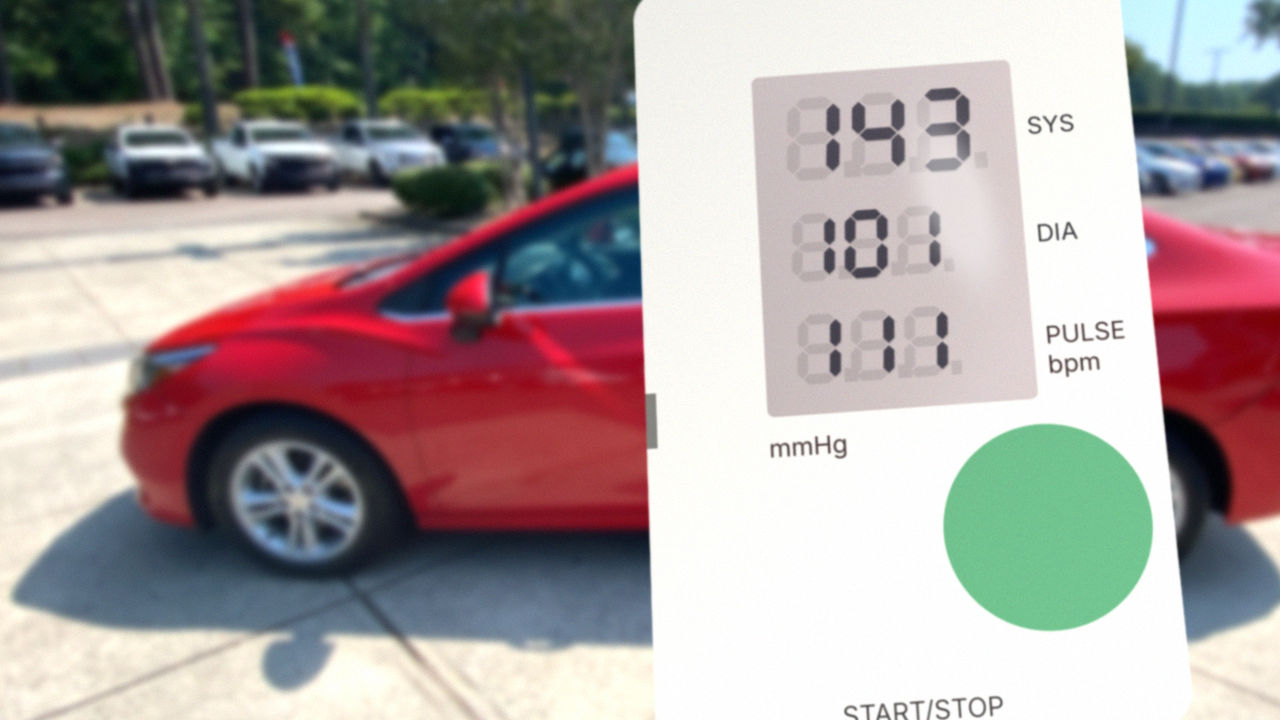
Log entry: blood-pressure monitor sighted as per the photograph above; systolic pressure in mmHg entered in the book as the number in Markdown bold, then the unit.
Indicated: **143** mmHg
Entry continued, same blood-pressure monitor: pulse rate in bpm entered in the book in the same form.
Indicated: **111** bpm
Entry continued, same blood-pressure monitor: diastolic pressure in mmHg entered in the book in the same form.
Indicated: **101** mmHg
